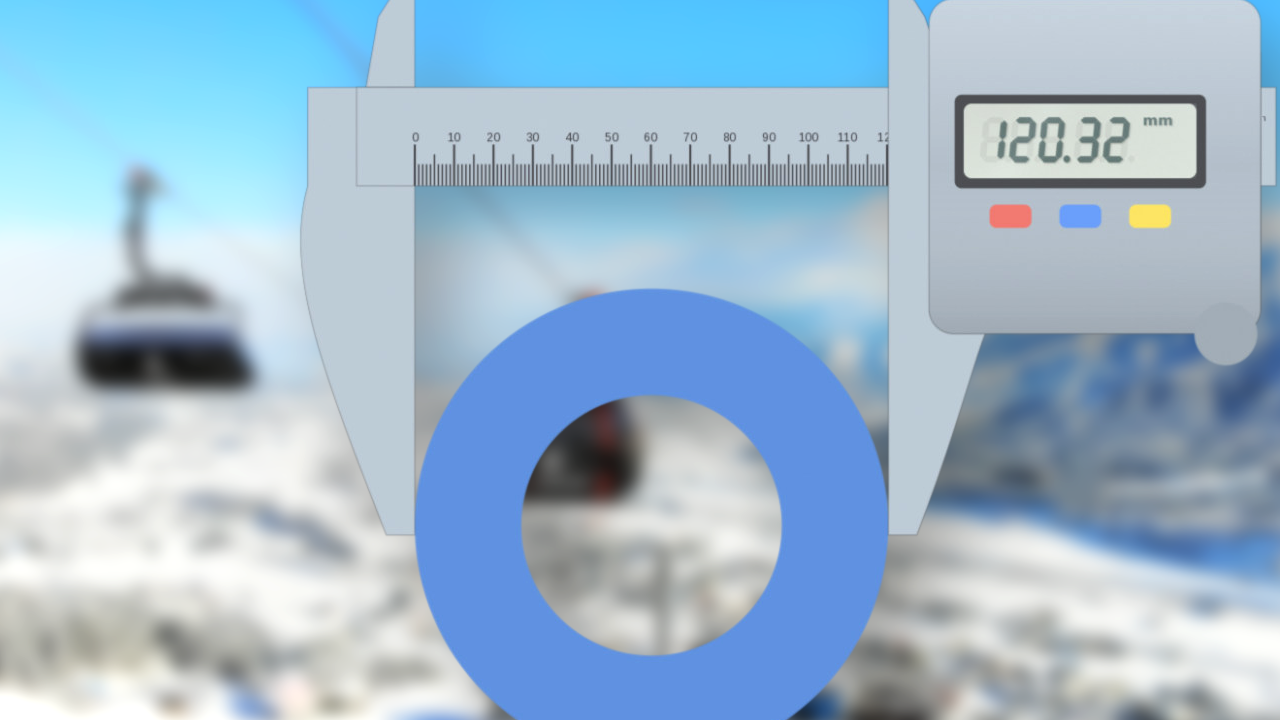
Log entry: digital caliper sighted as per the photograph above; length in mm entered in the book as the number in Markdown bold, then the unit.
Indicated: **120.32** mm
